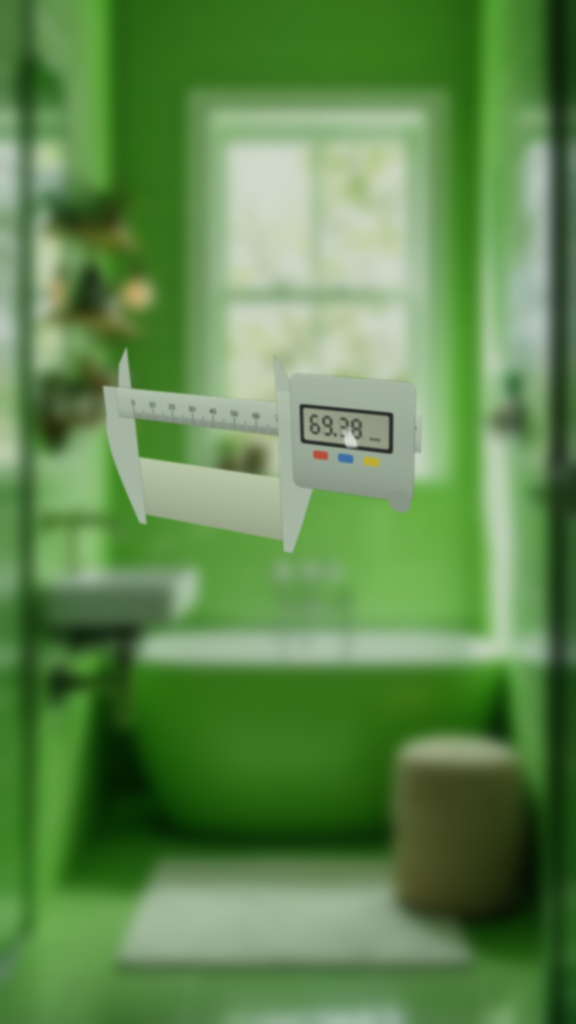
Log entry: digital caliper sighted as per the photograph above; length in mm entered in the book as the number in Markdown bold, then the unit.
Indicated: **69.38** mm
